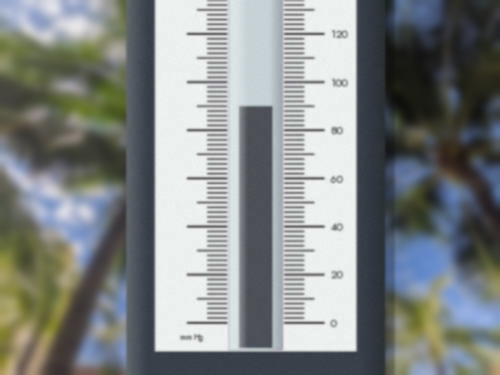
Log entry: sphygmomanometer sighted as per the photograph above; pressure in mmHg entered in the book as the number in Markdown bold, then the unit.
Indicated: **90** mmHg
